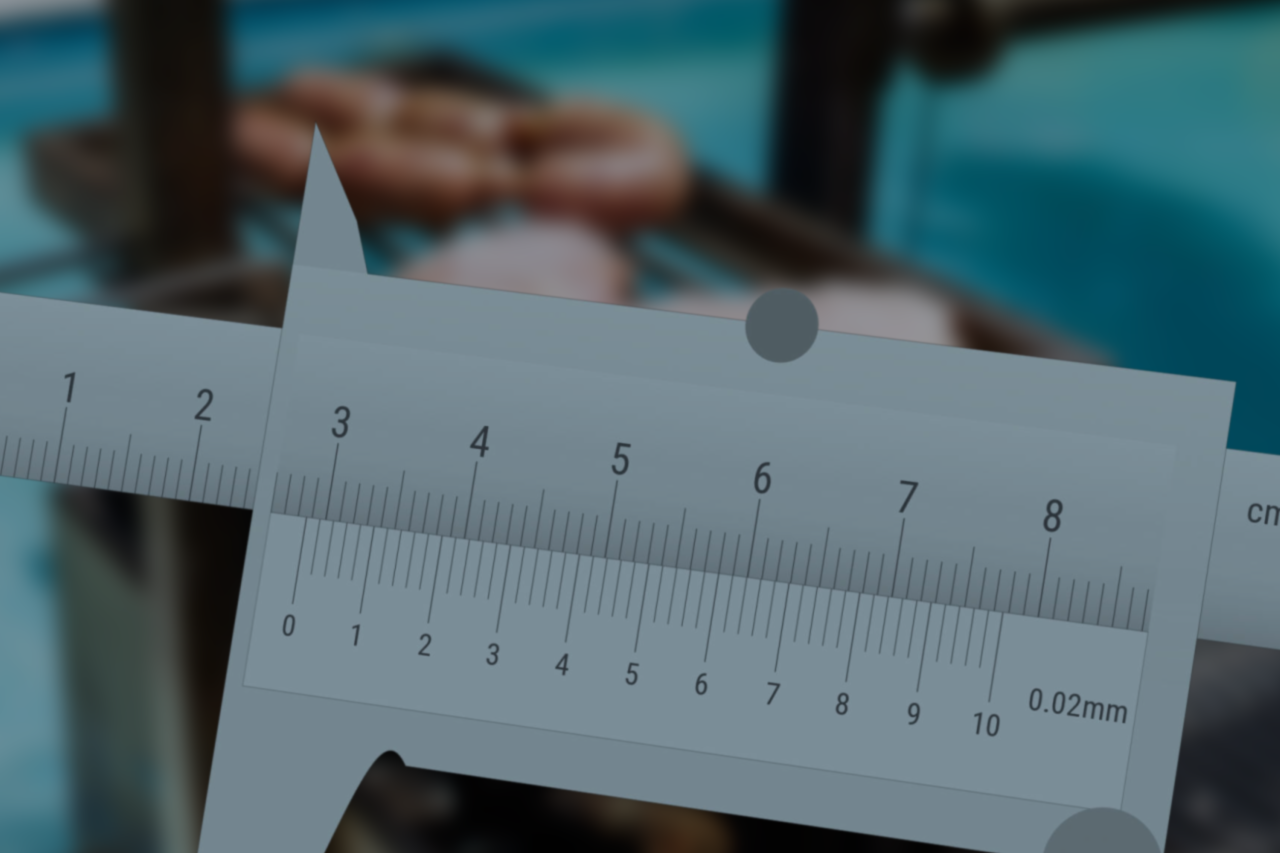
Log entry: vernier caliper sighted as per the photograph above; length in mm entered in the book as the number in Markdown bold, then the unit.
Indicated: **28.6** mm
